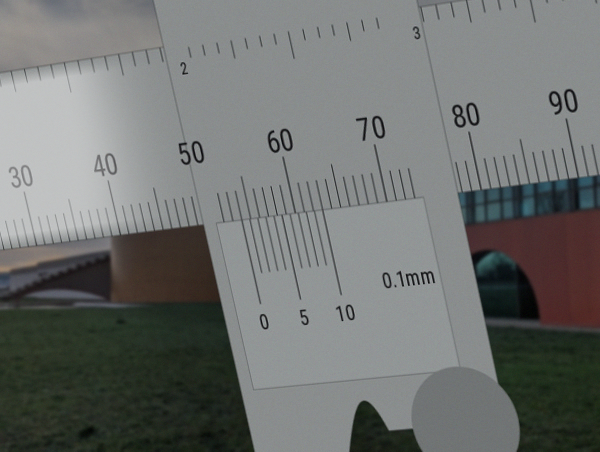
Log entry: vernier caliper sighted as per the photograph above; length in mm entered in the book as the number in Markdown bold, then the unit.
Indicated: **54.0** mm
